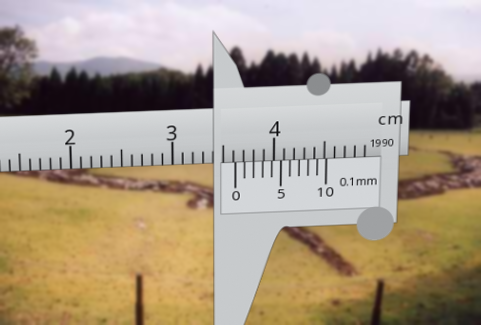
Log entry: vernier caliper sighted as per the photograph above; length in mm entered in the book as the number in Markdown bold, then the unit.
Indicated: **36.2** mm
